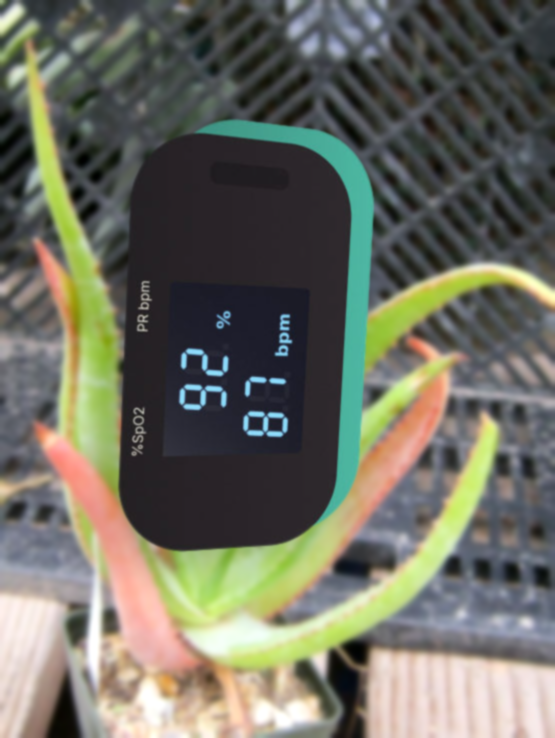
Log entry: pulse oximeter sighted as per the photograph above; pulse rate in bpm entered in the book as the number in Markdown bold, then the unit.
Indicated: **87** bpm
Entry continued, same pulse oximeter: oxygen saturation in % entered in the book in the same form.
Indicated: **92** %
